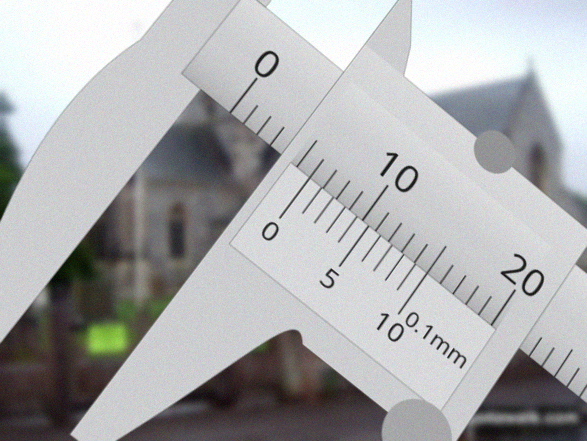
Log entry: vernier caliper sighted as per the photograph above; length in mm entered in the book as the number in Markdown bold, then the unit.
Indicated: **6.0** mm
